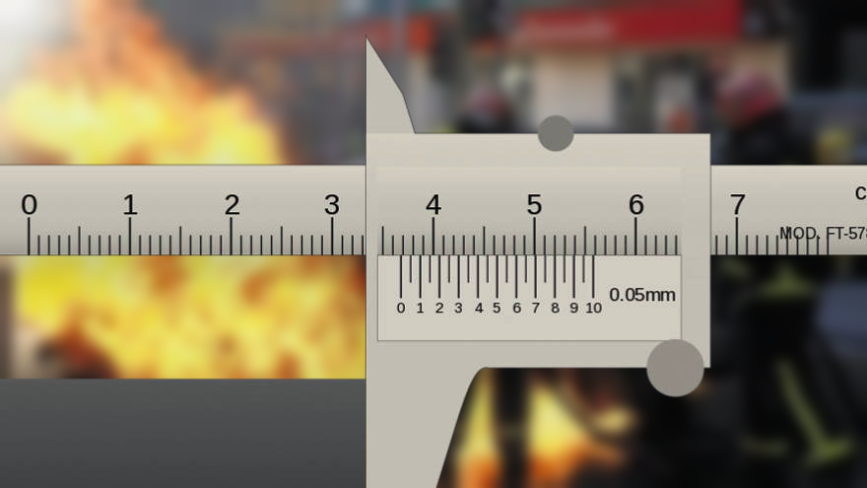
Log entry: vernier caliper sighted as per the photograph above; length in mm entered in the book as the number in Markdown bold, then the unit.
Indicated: **36.8** mm
